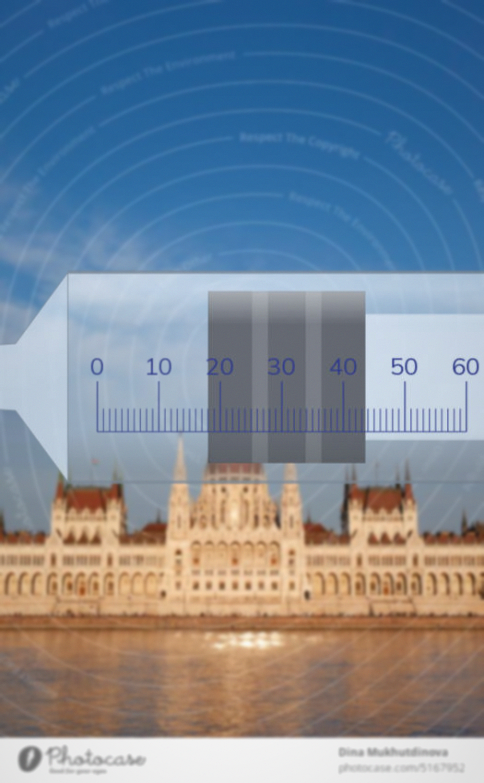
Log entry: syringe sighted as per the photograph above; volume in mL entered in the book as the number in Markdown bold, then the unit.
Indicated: **18** mL
